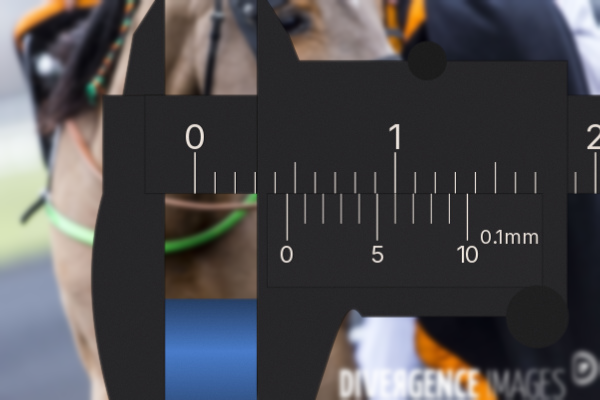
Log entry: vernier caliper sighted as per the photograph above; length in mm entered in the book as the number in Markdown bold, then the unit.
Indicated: **4.6** mm
